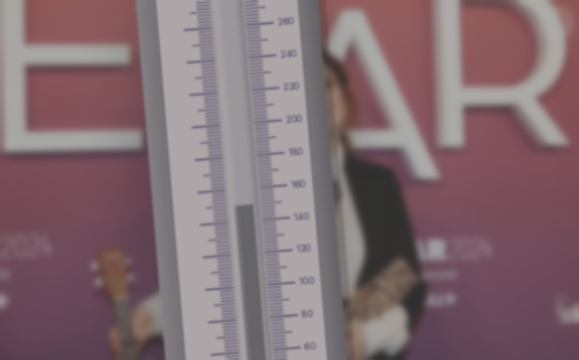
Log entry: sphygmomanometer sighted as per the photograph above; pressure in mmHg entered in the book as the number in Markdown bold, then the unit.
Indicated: **150** mmHg
